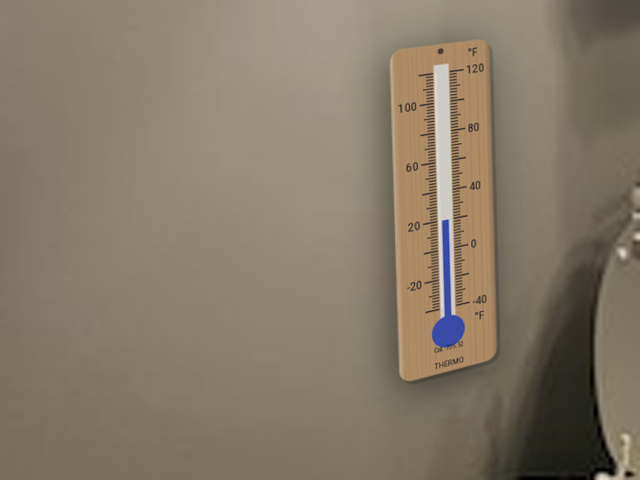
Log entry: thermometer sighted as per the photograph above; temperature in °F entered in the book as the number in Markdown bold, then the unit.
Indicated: **20** °F
